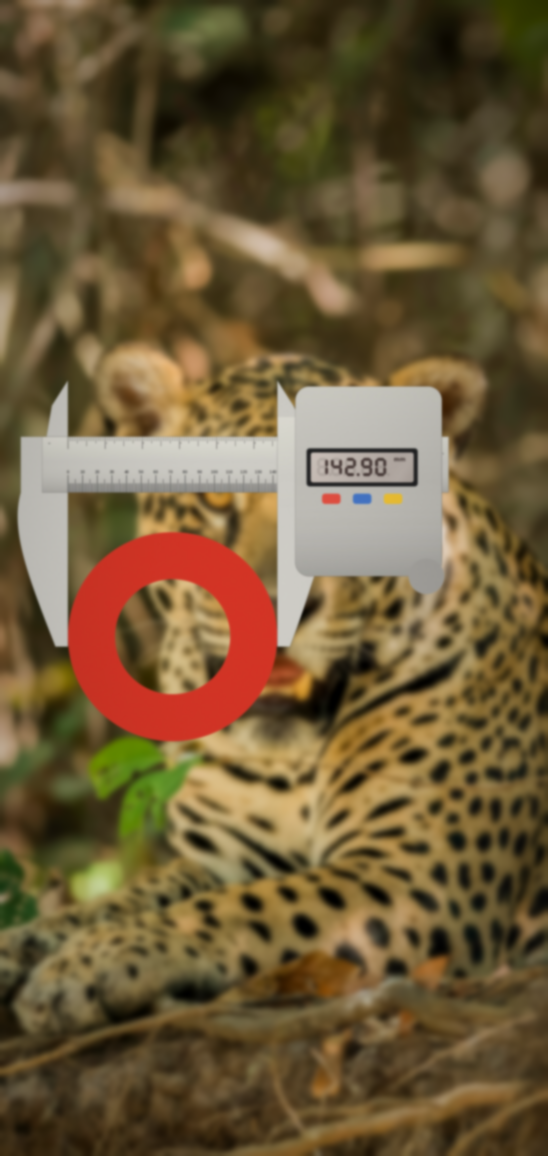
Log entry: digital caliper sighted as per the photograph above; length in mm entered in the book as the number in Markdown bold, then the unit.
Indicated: **142.90** mm
